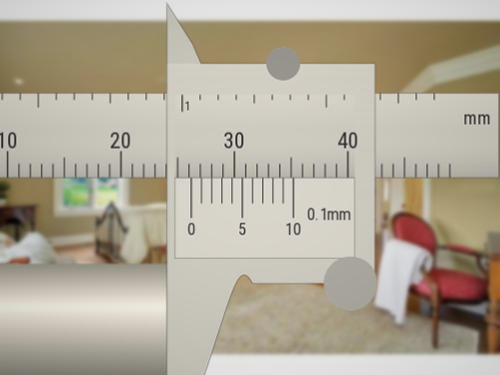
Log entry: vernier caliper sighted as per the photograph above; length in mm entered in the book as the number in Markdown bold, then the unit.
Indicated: **26.2** mm
